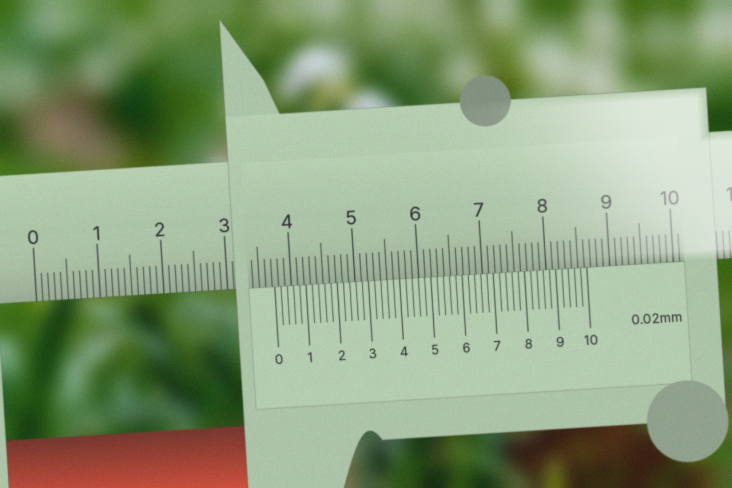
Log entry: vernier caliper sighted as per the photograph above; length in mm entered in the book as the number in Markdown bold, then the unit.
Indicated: **37.4** mm
